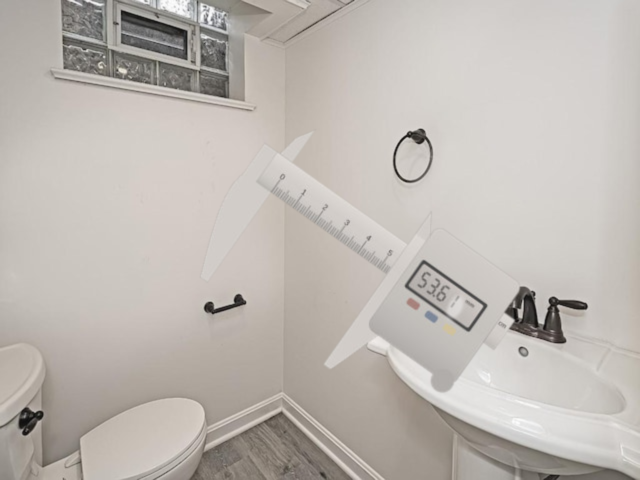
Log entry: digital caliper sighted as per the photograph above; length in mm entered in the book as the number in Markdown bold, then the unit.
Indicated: **53.61** mm
